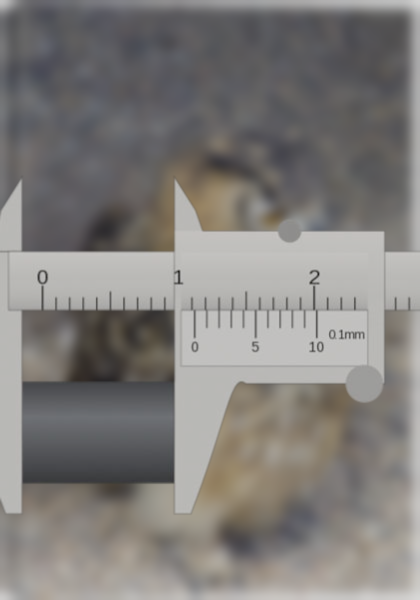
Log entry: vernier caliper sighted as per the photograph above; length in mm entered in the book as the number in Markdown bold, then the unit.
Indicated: **11.2** mm
